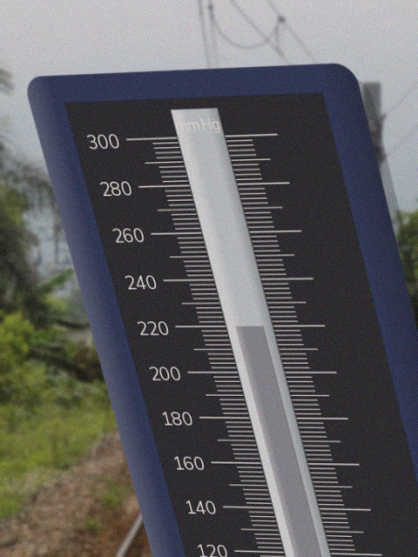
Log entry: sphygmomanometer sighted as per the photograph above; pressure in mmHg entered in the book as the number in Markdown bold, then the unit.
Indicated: **220** mmHg
